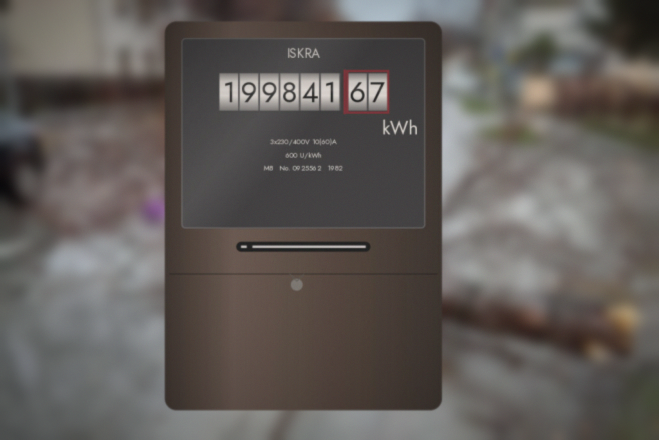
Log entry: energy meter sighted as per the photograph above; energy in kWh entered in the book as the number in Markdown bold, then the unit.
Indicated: **199841.67** kWh
